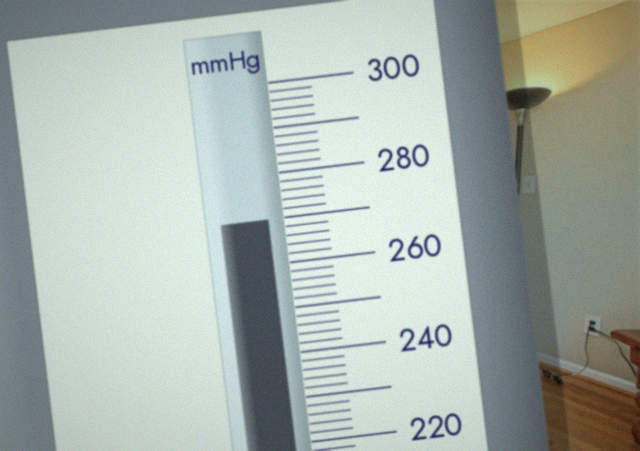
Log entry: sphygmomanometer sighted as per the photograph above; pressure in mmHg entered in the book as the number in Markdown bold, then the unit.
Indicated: **270** mmHg
